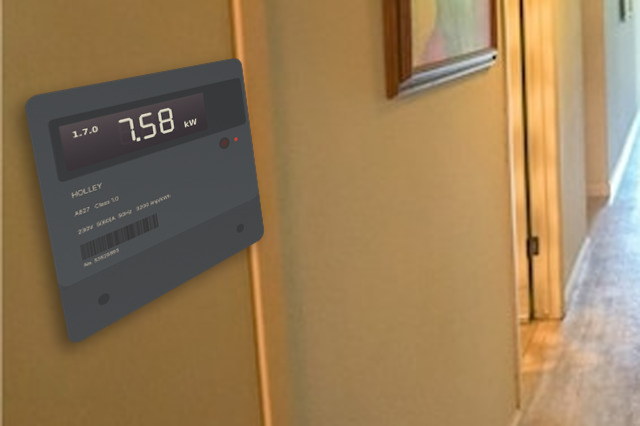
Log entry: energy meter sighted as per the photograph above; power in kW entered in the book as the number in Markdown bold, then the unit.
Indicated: **7.58** kW
